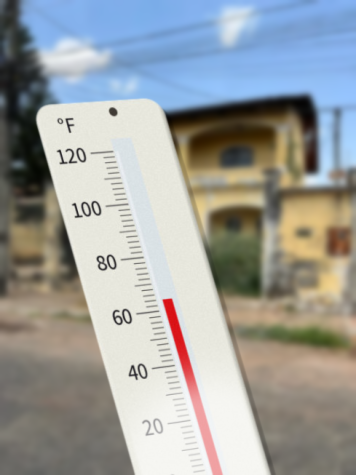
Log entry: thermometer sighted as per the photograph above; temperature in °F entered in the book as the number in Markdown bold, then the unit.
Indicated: **64** °F
